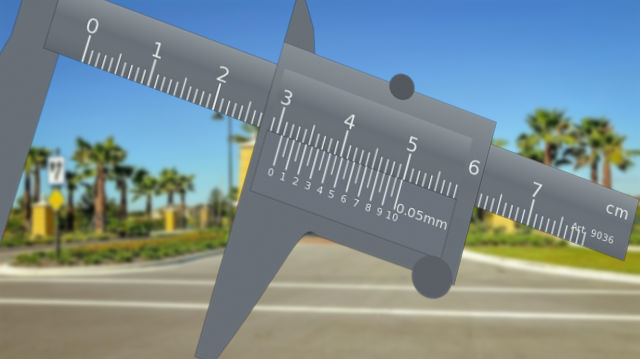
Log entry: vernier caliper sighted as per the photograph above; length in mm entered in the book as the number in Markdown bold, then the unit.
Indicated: **30.8** mm
